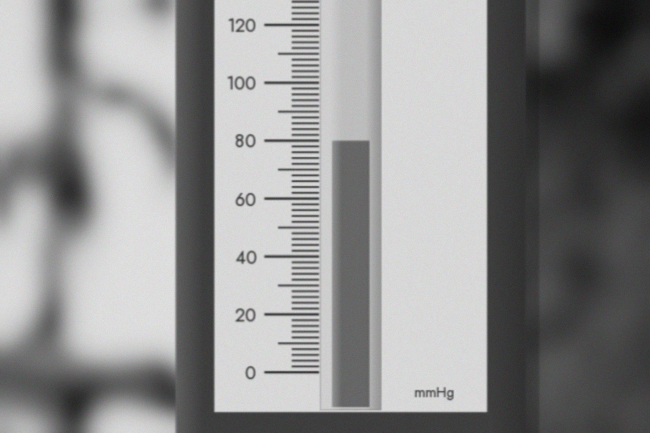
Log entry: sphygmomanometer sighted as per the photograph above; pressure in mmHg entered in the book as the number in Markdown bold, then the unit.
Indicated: **80** mmHg
